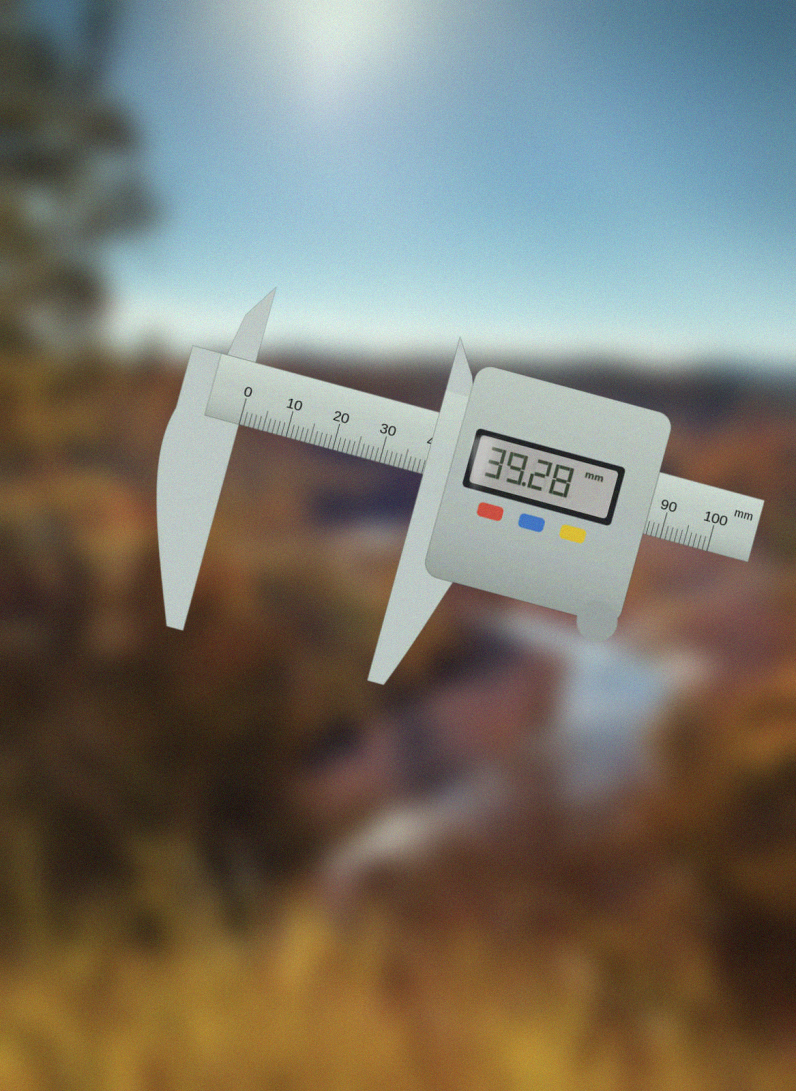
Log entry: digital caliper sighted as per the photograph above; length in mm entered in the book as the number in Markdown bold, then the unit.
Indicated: **39.28** mm
